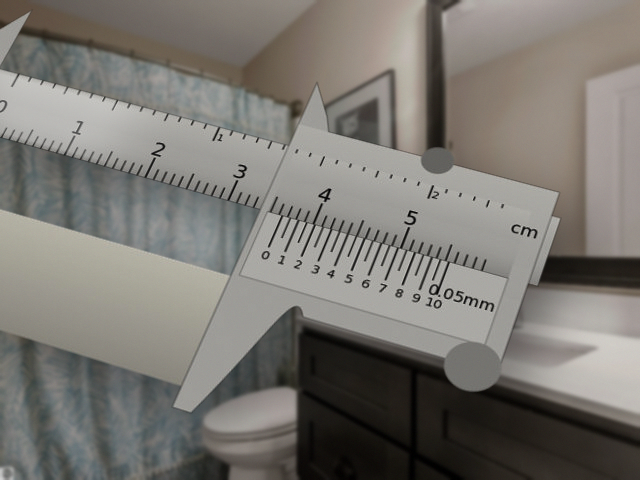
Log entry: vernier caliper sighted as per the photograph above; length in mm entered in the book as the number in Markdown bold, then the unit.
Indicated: **36.4** mm
